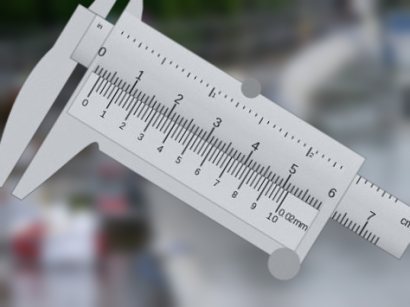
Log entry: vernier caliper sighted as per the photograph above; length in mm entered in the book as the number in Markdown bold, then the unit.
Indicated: **2.5** mm
